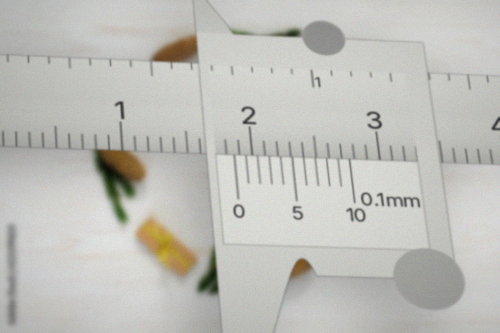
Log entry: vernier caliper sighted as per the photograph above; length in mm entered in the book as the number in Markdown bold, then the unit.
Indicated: **18.6** mm
